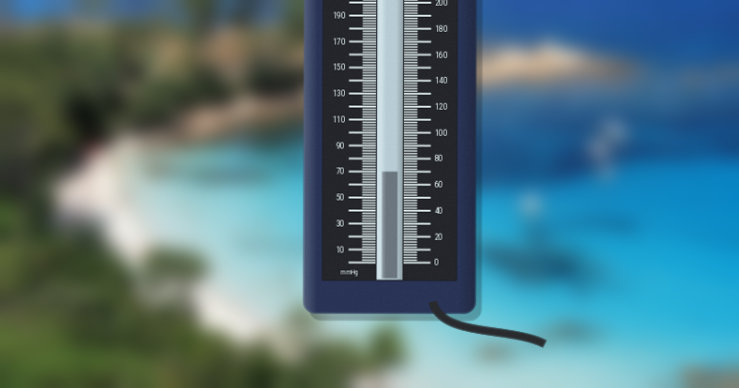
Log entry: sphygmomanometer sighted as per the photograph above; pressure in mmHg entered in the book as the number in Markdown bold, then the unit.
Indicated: **70** mmHg
